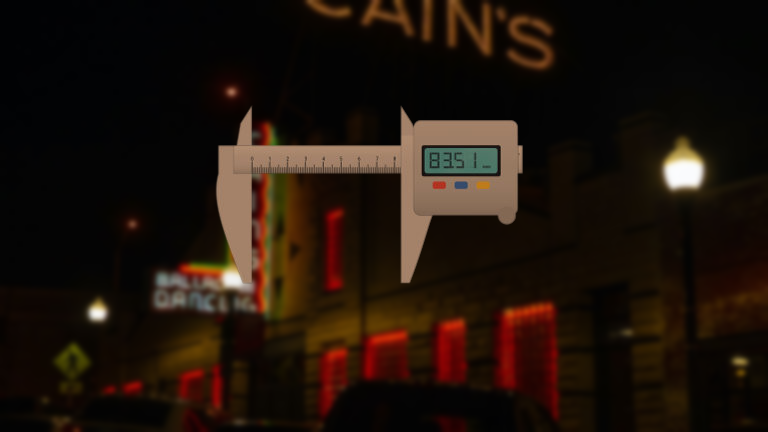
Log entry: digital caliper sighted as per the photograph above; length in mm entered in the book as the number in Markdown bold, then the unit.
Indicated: **83.51** mm
